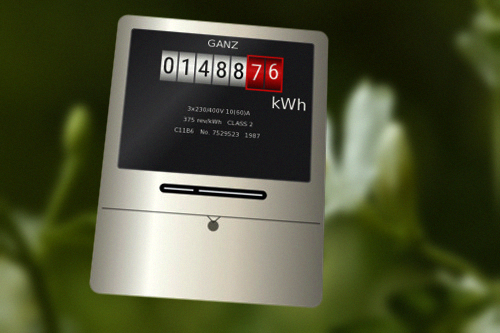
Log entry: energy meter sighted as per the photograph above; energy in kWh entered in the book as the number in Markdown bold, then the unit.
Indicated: **1488.76** kWh
